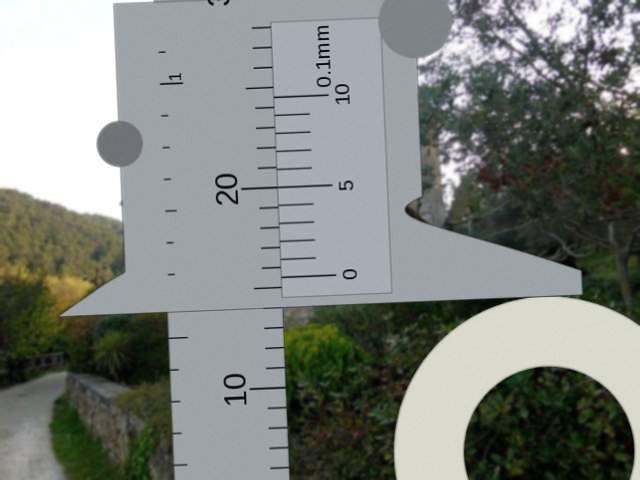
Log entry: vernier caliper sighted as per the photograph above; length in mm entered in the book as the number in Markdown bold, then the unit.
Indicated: **15.5** mm
